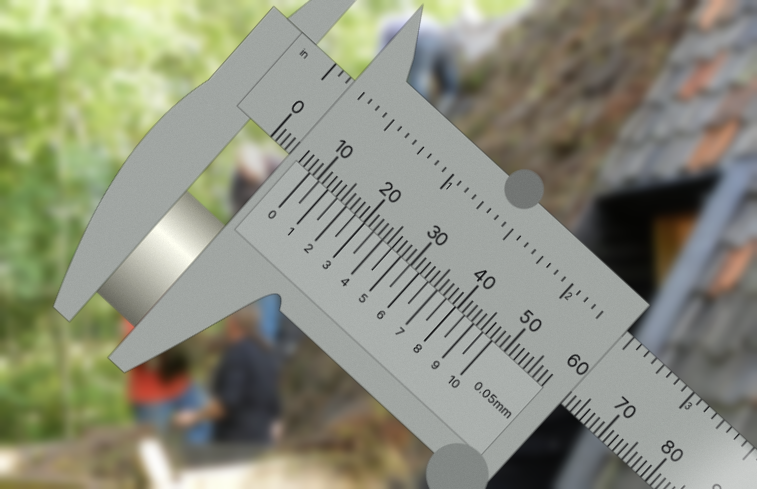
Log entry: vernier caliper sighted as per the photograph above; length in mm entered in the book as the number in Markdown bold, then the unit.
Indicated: **8.4** mm
